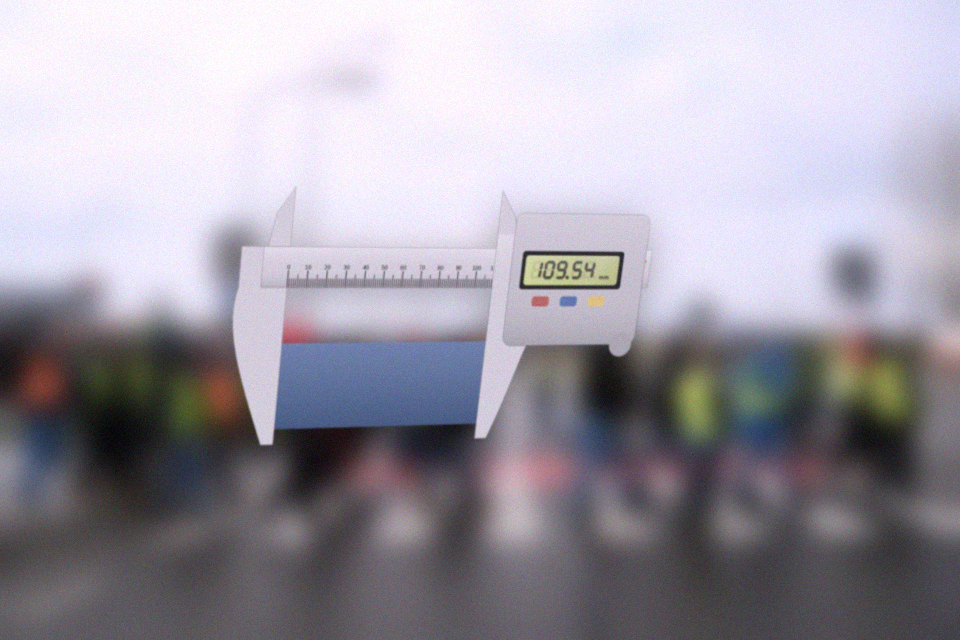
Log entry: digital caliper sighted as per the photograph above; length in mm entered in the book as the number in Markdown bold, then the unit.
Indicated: **109.54** mm
